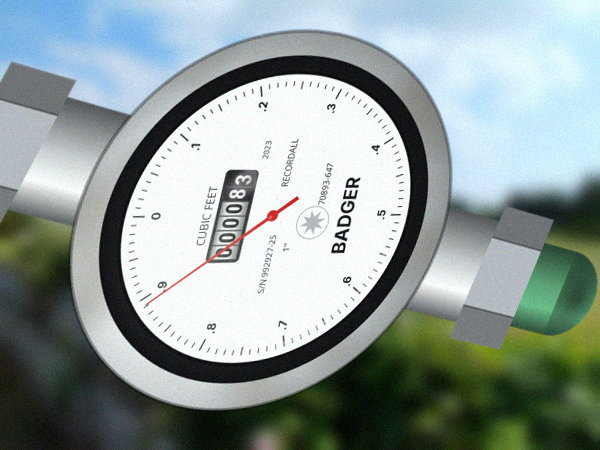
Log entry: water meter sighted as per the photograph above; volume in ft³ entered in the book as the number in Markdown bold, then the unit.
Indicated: **82.89** ft³
